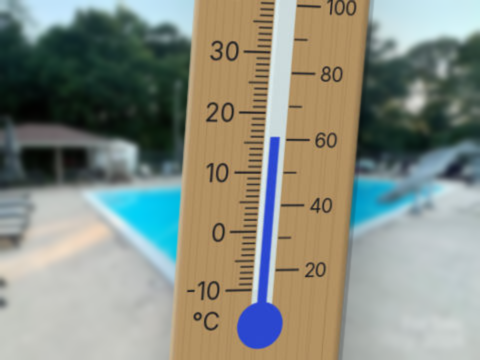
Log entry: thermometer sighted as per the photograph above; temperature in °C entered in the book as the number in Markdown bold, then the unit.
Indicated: **16** °C
